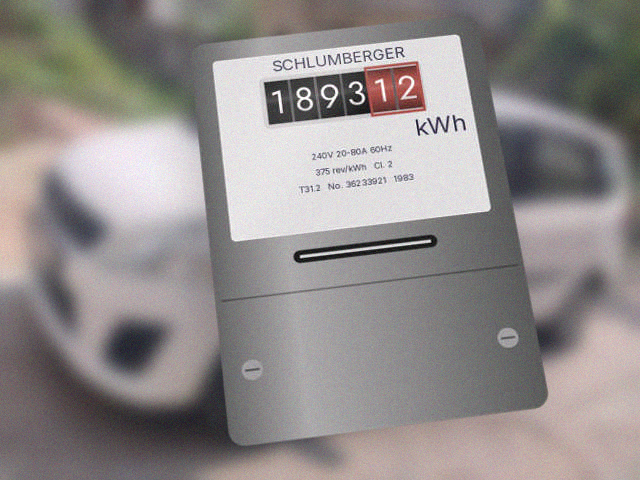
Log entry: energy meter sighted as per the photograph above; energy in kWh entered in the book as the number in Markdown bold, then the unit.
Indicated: **1893.12** kWh
